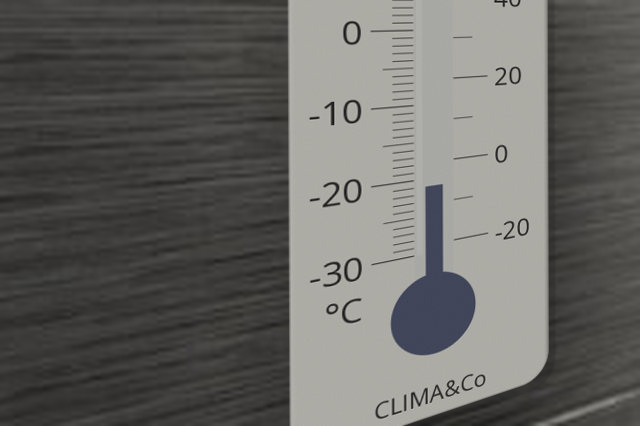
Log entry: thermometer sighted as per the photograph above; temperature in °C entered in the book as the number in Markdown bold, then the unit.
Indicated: **-21** °C
